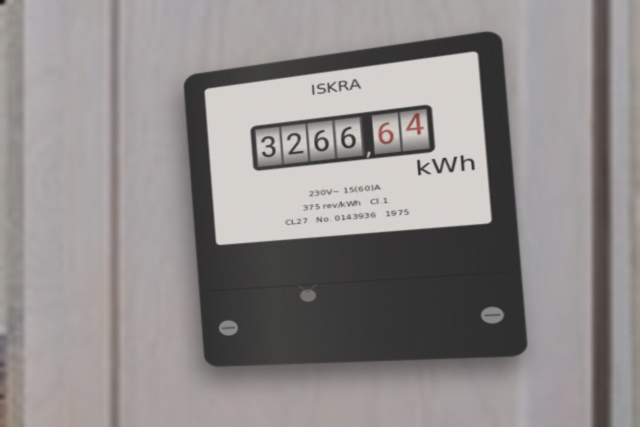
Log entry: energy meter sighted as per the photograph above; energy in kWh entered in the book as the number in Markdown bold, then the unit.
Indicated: **3266.64** kWh
